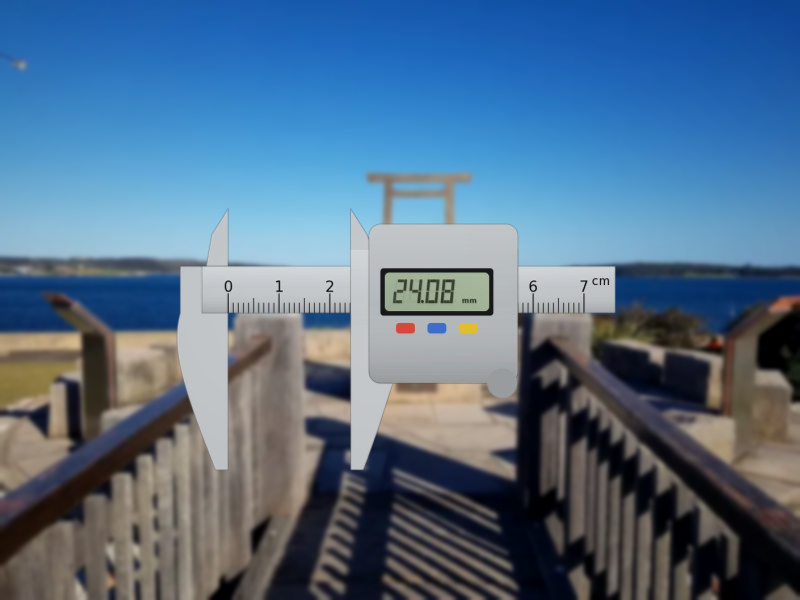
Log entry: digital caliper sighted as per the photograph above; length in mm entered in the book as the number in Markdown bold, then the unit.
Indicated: **24.08** mm
